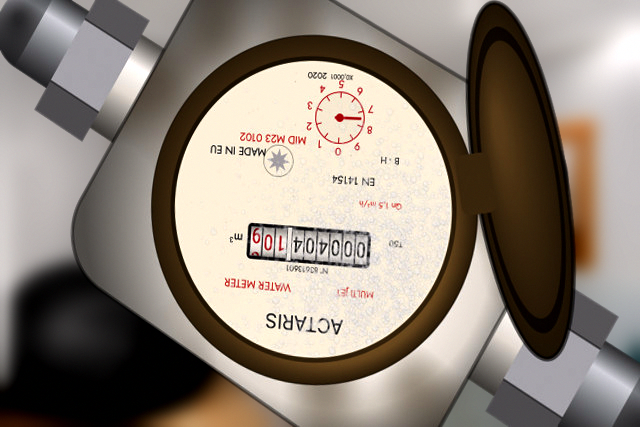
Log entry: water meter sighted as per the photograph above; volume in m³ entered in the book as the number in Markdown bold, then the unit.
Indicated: **404.1087** m³
